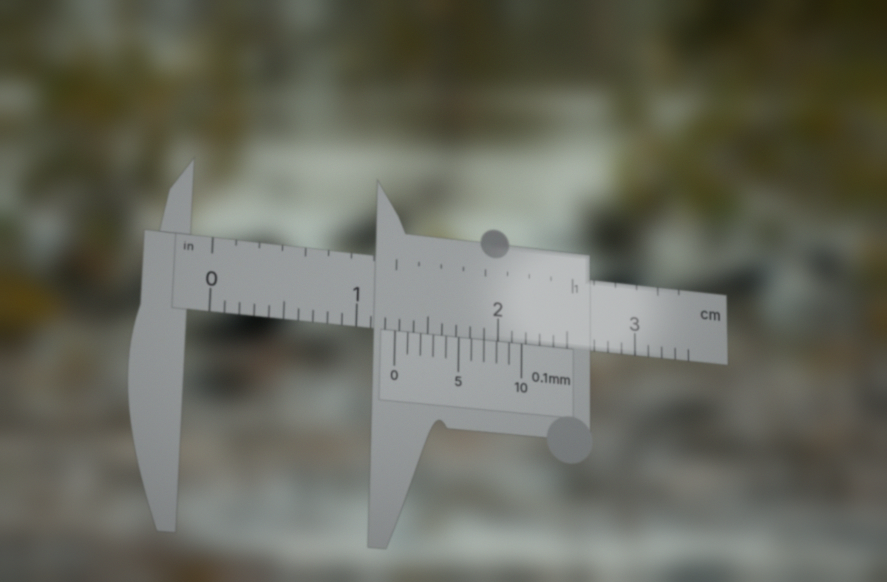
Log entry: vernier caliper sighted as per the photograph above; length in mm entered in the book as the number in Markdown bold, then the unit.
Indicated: **12.7** mm
